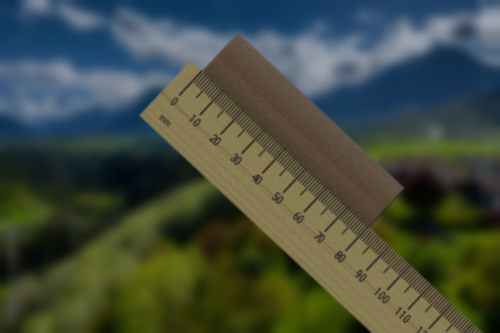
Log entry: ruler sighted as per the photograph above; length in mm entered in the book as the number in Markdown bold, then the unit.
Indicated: **80** mm
